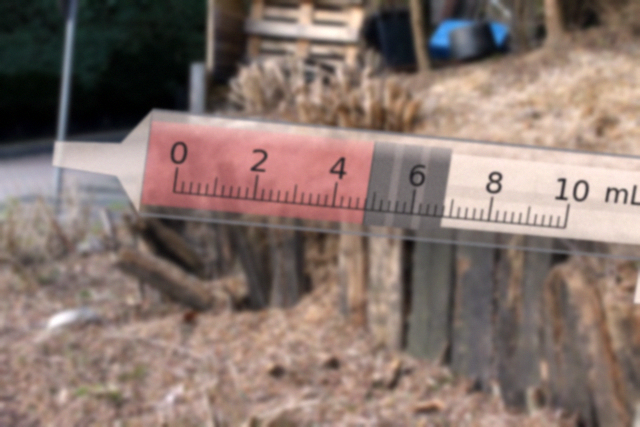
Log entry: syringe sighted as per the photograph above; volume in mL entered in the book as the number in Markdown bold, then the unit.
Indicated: **4.8** mL
